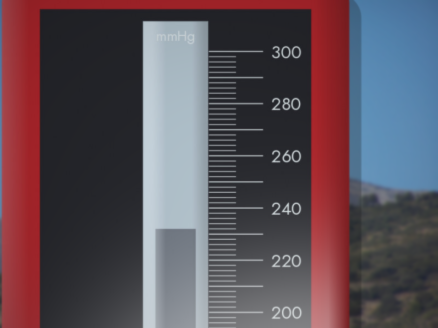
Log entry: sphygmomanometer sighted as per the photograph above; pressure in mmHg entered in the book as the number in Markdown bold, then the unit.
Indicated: **232** mmHg
